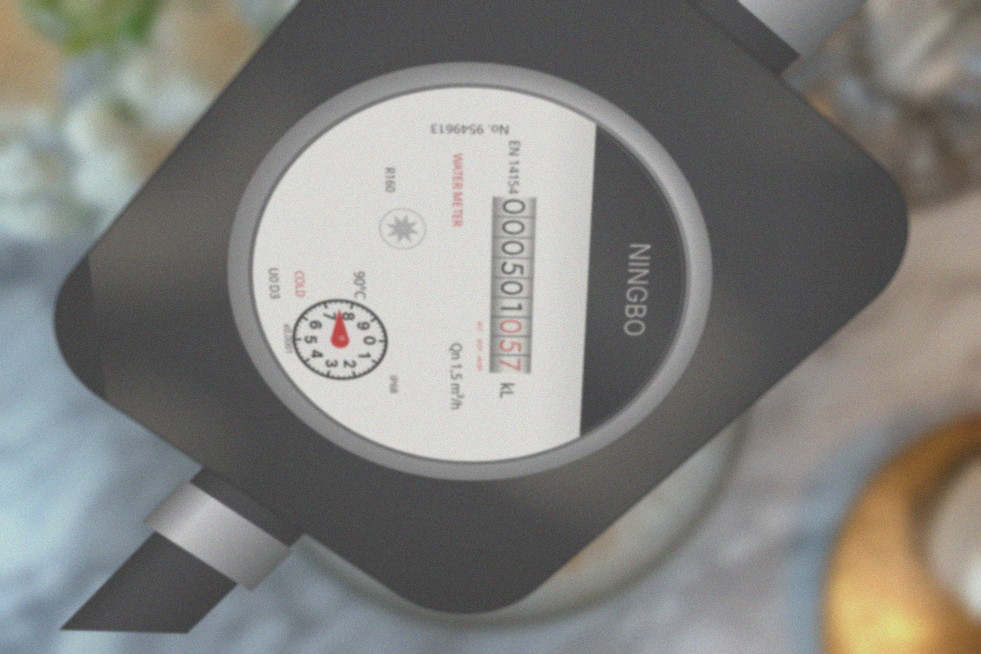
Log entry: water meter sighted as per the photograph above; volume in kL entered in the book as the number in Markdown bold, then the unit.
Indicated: **501.0577** kL
